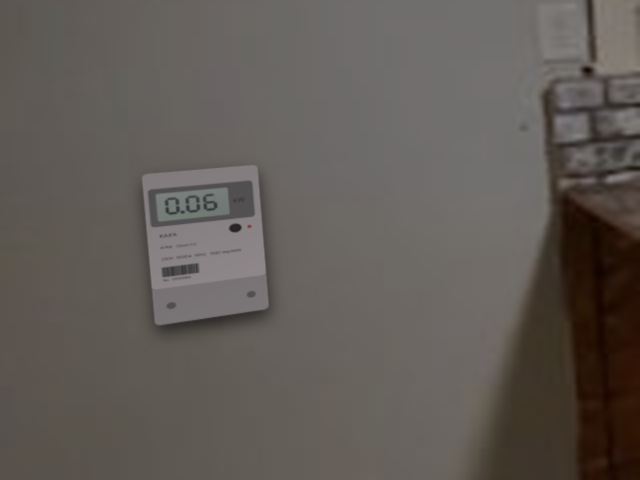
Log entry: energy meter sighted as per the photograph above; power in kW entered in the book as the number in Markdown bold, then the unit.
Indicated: **0.06** kW
